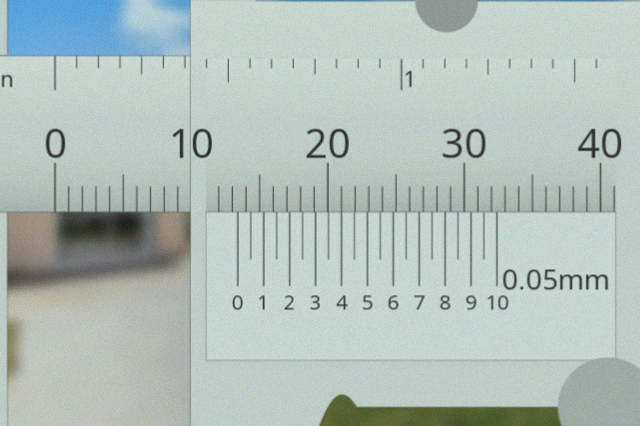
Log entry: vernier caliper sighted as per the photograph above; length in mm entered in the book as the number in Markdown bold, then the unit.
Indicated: **13.4** mm
